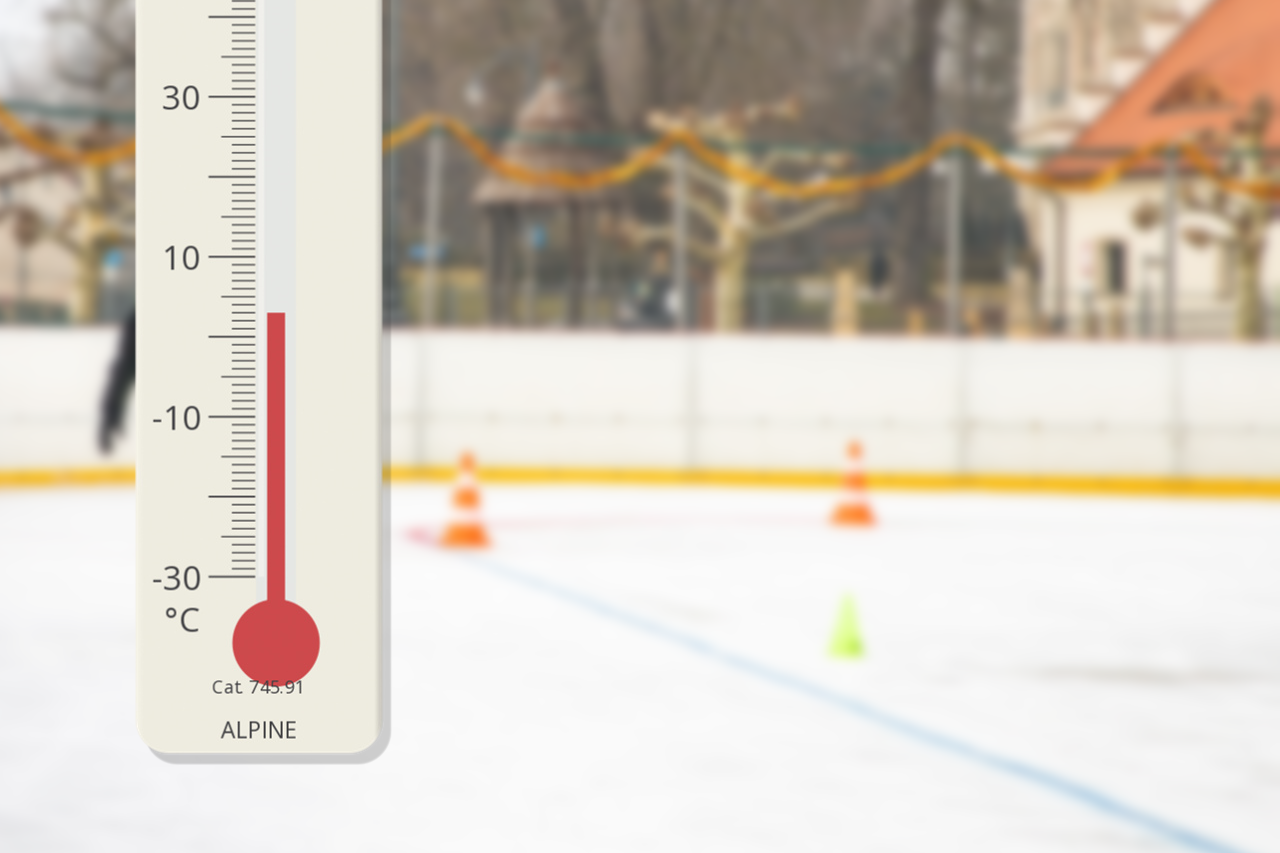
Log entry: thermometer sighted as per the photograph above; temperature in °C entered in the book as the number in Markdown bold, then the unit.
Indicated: **3** °C
